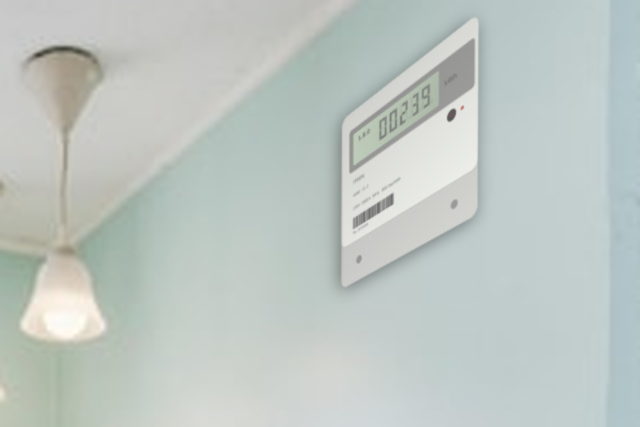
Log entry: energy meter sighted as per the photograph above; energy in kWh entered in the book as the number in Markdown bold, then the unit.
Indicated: **239** kWh
